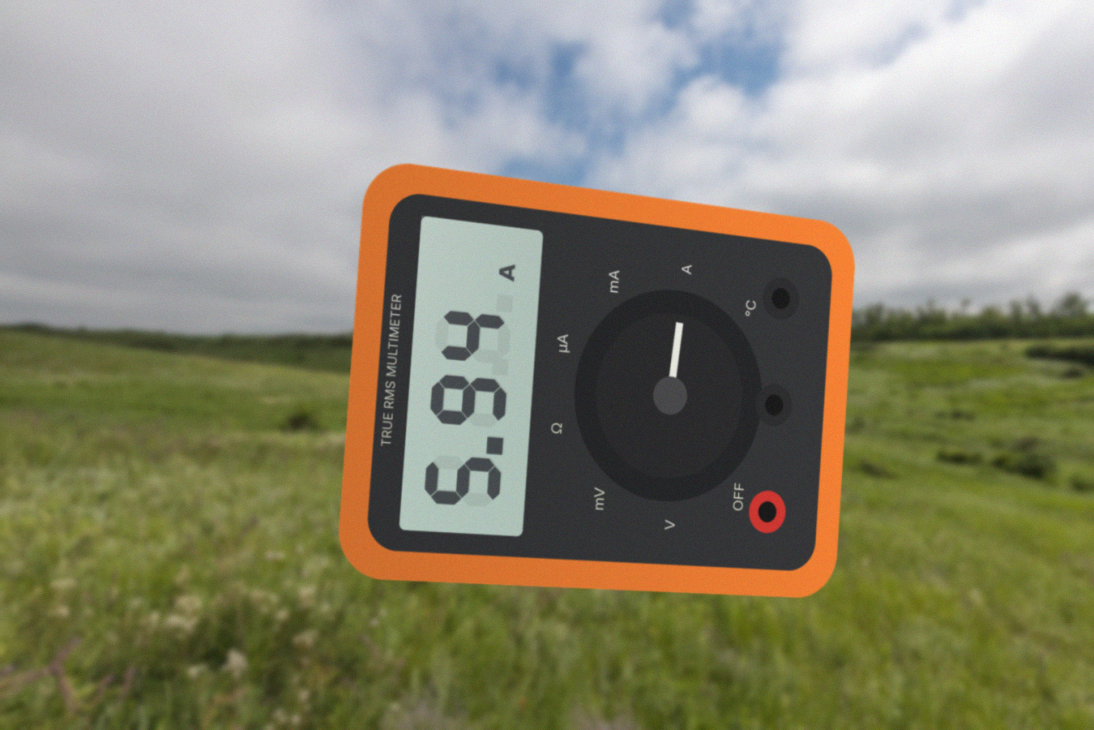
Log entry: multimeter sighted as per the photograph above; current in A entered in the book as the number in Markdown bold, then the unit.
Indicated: **5.94** A
